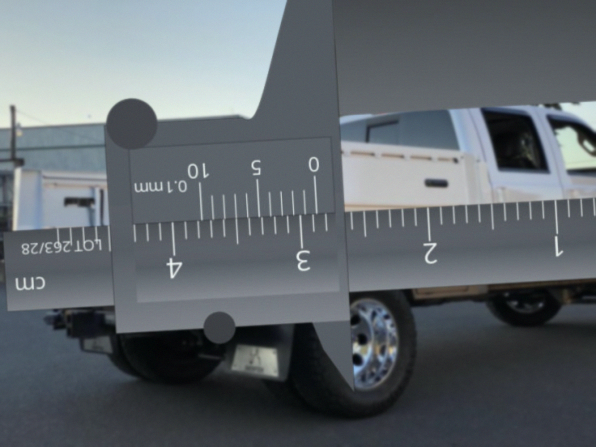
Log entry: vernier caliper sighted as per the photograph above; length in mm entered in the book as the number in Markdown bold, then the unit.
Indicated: **28.7** mm
